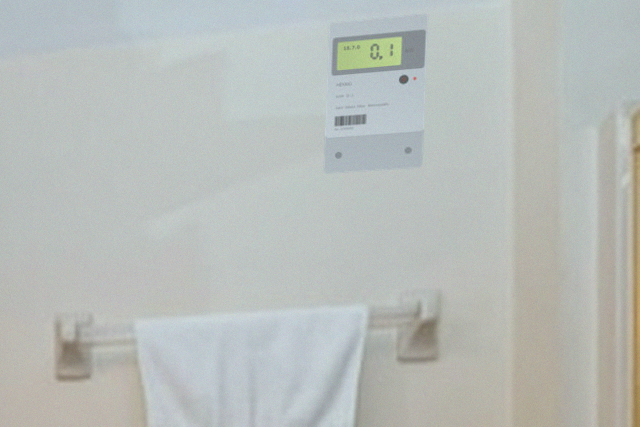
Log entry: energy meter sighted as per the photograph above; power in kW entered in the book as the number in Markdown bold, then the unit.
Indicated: **0.1** kW
